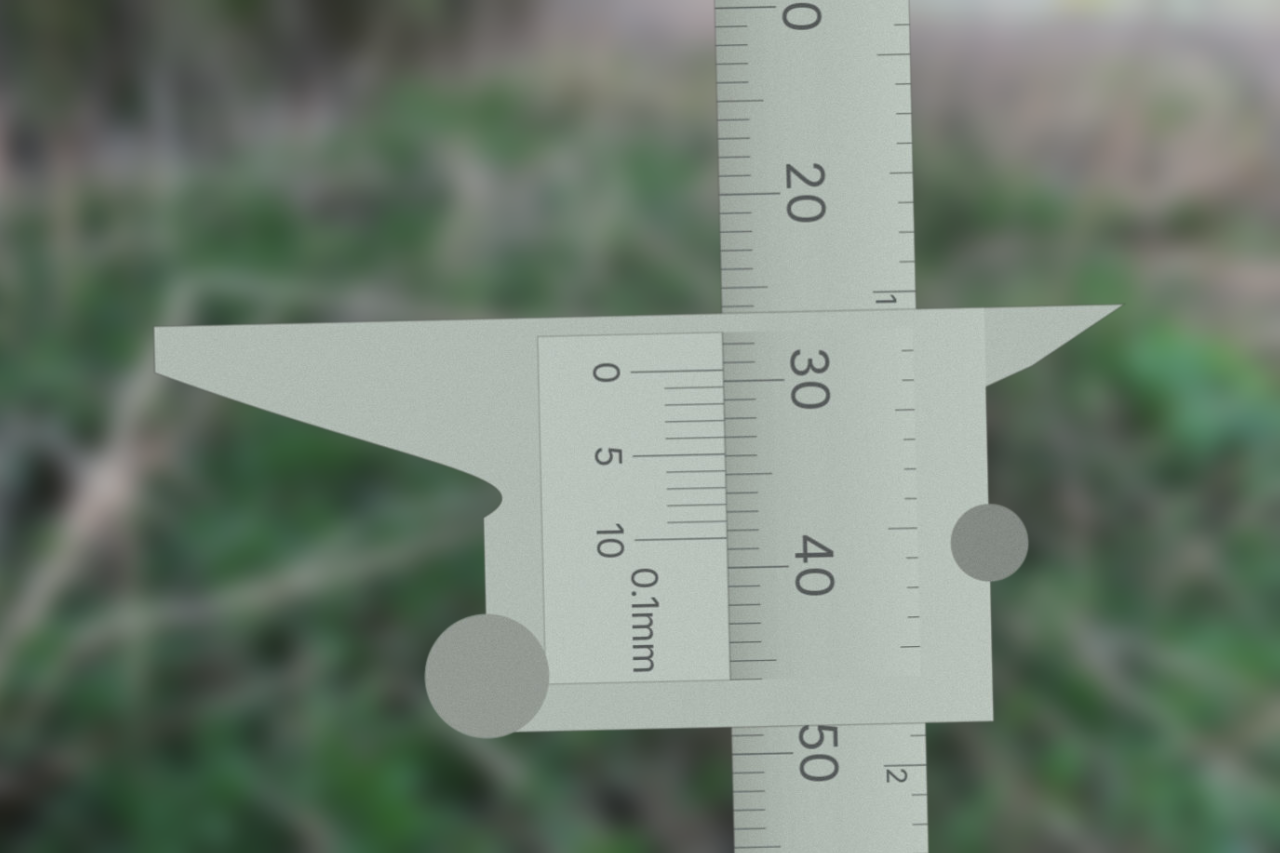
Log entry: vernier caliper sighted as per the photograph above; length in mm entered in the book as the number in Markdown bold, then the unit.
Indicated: **29.4** mm
